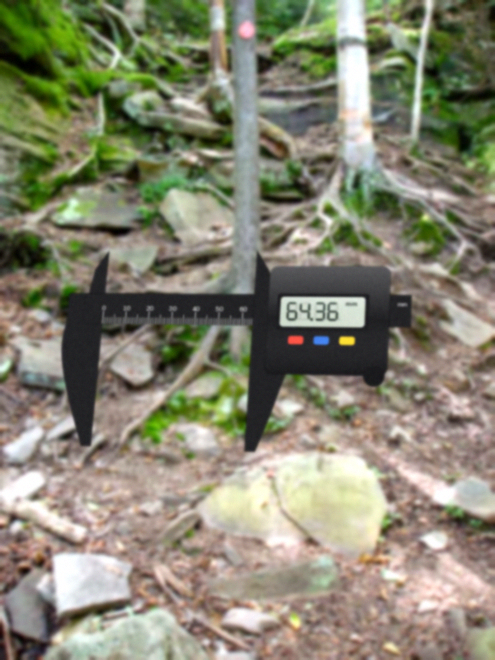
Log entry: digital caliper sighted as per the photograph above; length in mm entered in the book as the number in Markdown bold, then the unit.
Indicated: **64.36** mm
